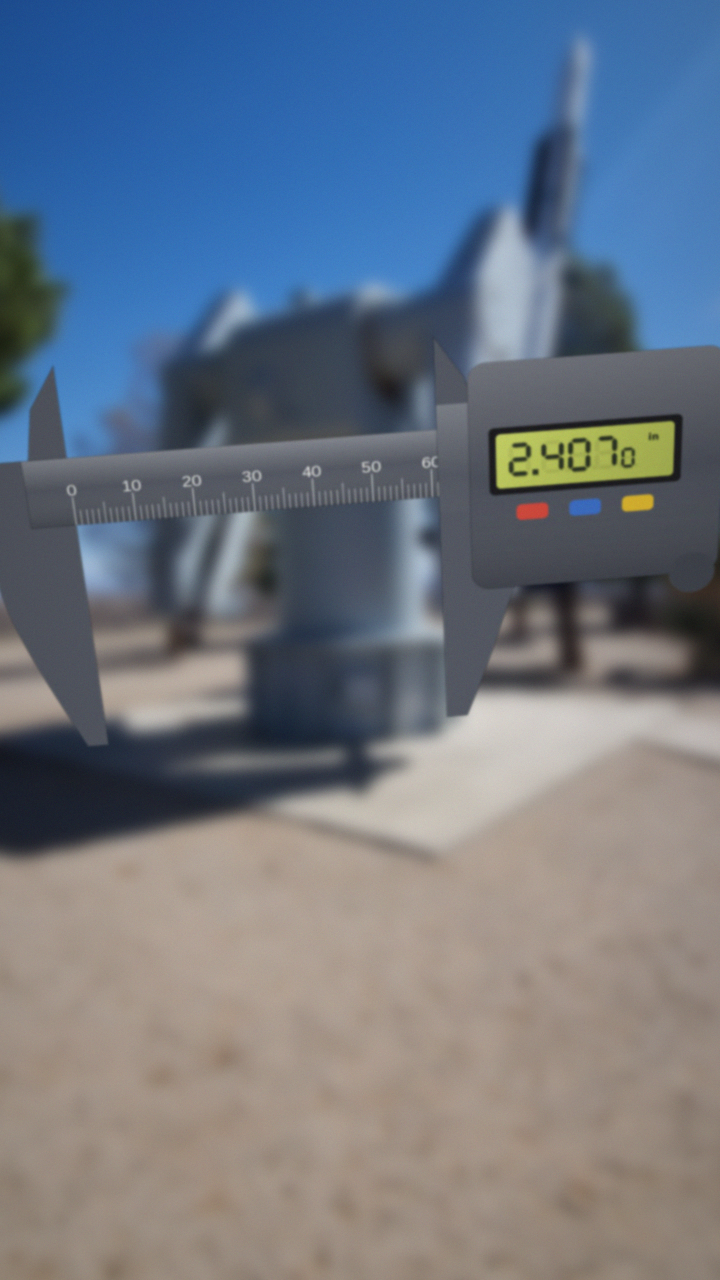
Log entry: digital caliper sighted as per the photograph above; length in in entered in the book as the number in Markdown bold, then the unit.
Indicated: **2.4070** in
